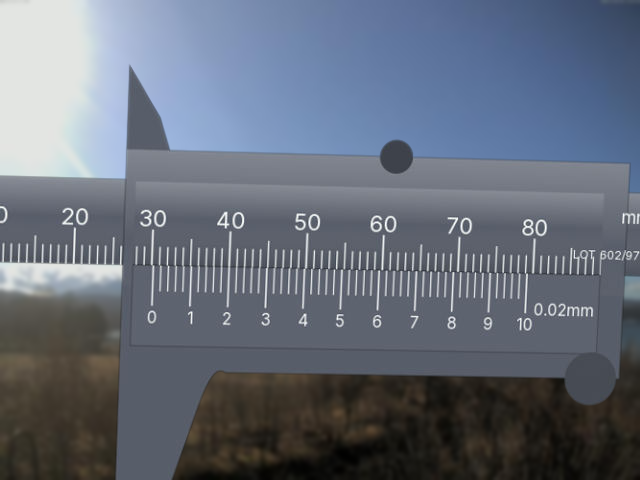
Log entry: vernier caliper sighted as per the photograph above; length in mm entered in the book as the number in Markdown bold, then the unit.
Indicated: **30.2** mm
